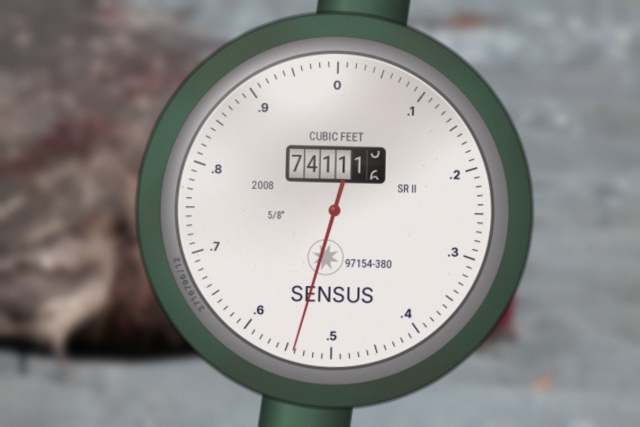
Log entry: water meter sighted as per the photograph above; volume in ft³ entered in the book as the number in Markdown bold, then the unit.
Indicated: **741115.54** ft³
